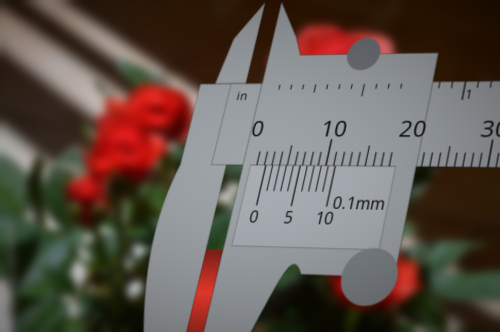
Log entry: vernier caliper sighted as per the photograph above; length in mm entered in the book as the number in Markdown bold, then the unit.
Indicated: **2.2** mm
